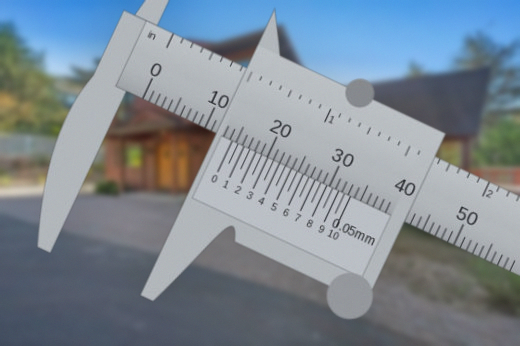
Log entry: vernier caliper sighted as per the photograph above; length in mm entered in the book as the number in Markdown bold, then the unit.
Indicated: **14.4** mm
